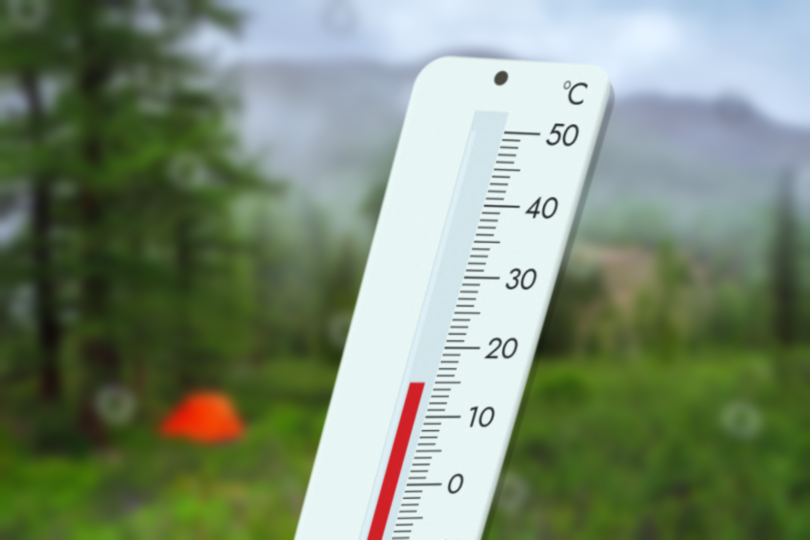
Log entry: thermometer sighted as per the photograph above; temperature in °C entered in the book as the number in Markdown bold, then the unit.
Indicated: **15** °C
